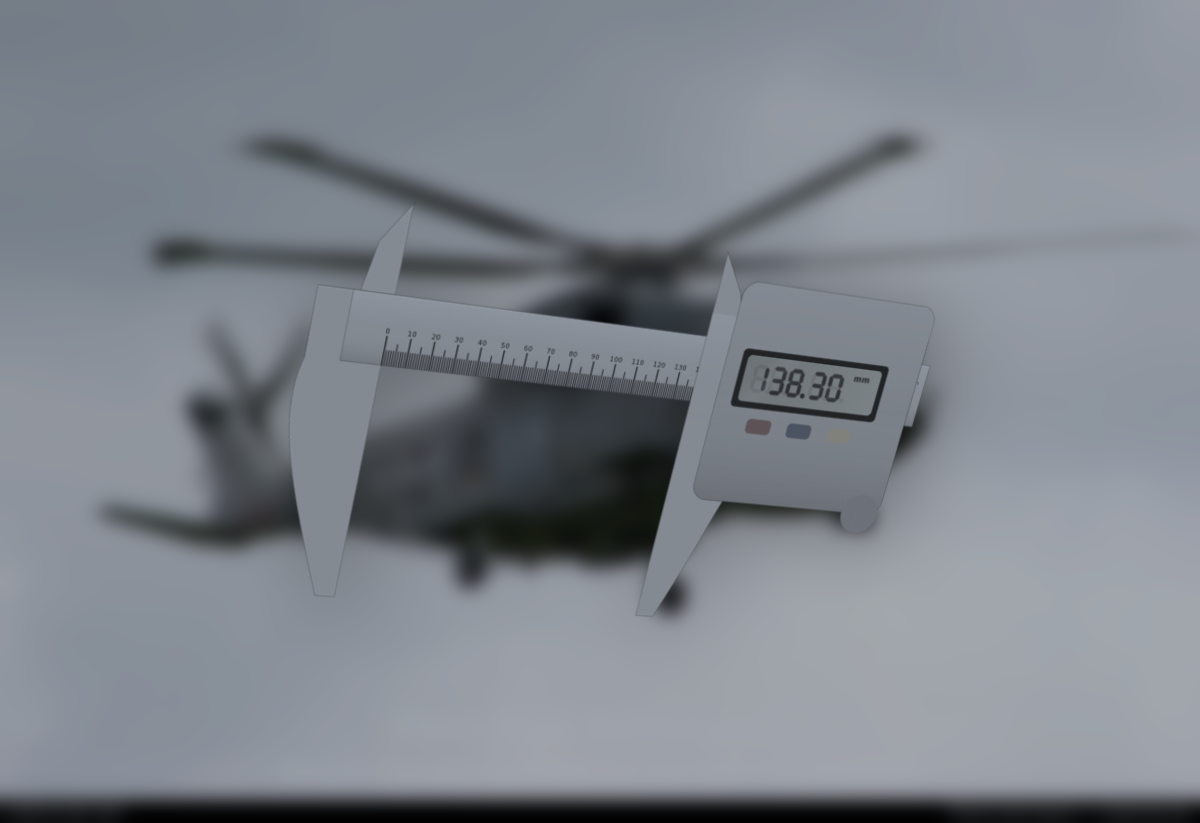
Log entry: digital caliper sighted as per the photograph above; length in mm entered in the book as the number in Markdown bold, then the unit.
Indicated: **138.30** mm
